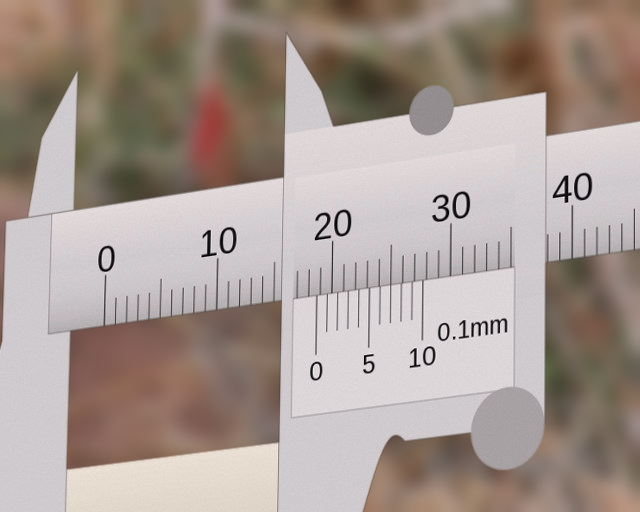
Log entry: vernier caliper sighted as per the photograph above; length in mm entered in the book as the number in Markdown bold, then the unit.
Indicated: **18.7** mm
